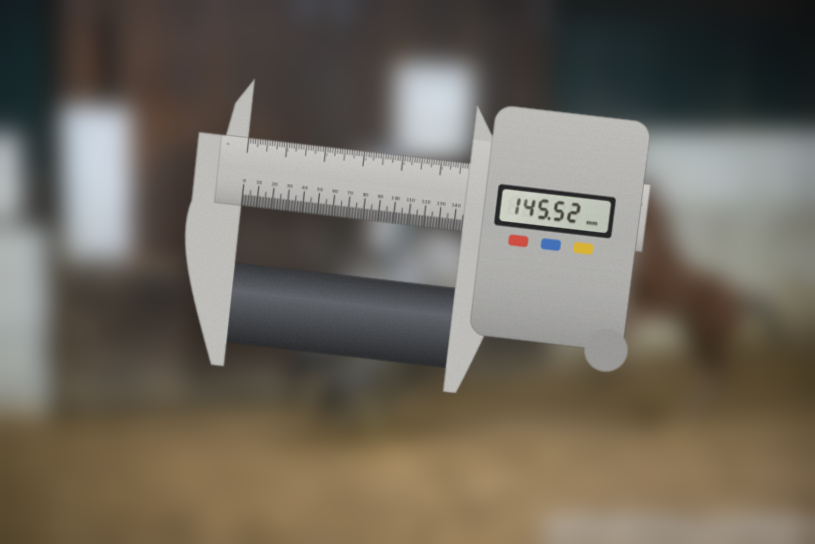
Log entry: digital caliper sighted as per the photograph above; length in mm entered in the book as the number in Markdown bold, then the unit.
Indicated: **145.52** mm
